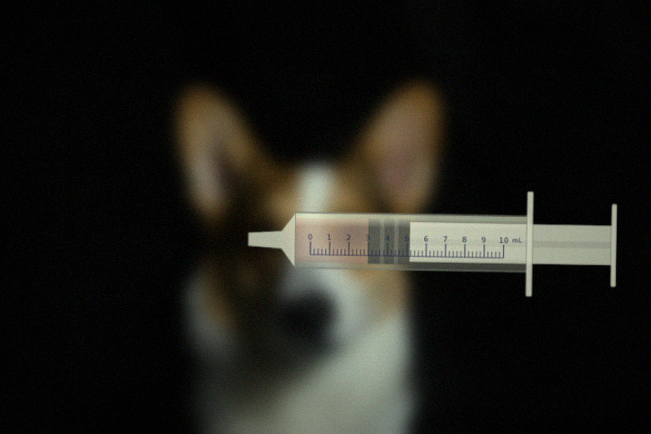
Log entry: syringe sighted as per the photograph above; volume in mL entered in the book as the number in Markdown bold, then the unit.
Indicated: **3** mL
